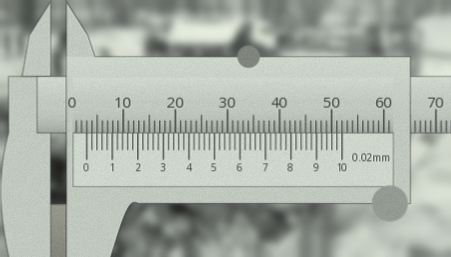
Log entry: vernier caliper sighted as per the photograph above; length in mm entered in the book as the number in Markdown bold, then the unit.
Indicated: **3.0** mm
